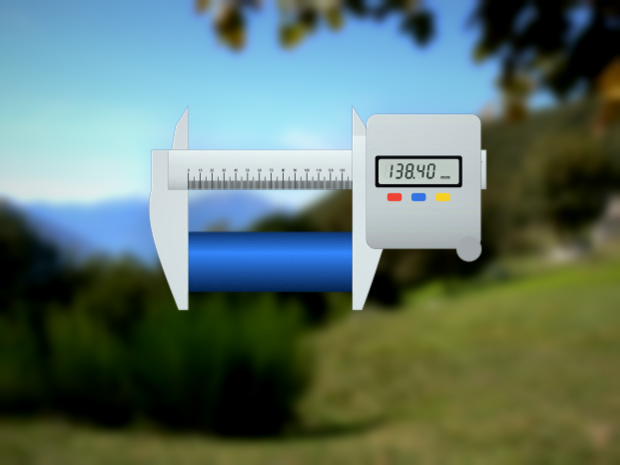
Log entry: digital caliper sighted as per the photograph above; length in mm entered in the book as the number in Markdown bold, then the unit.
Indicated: **138.40** mm
